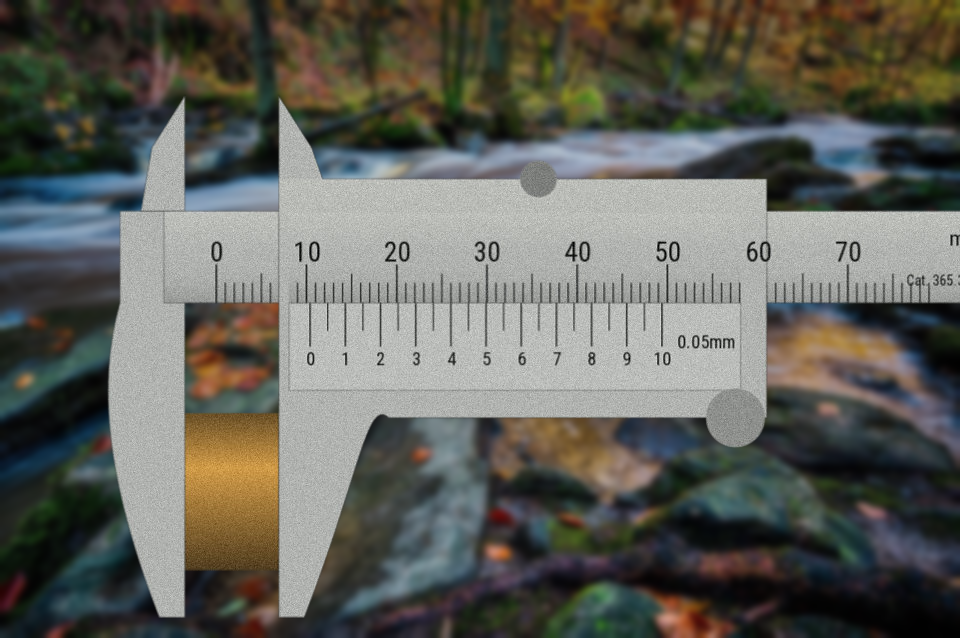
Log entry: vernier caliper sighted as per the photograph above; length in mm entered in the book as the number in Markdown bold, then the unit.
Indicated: **10.4** mm
